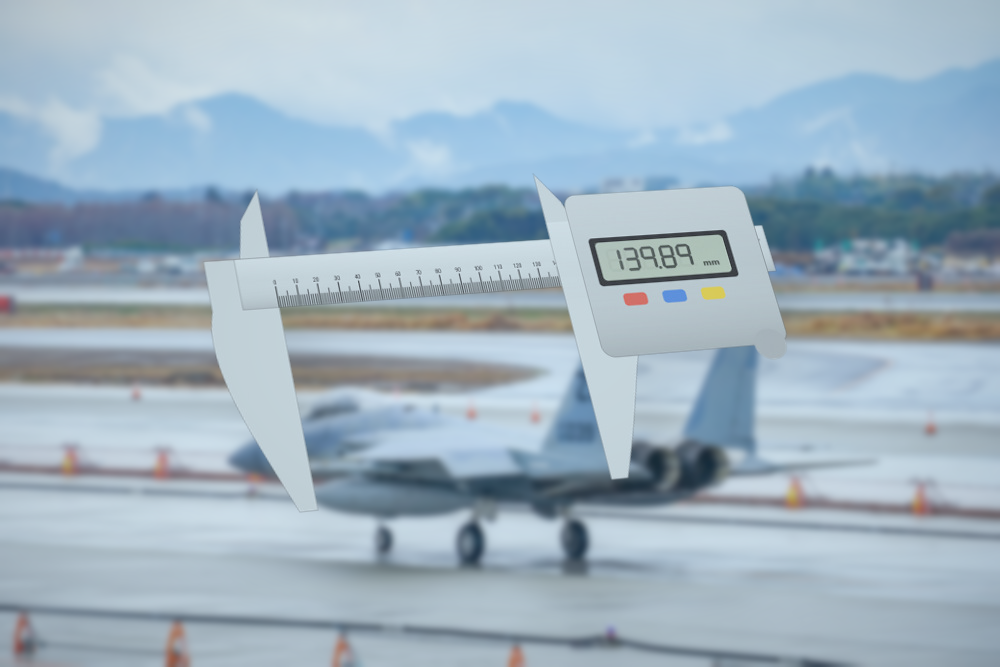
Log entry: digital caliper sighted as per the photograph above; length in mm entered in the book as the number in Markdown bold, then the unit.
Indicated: **139.89** mm
